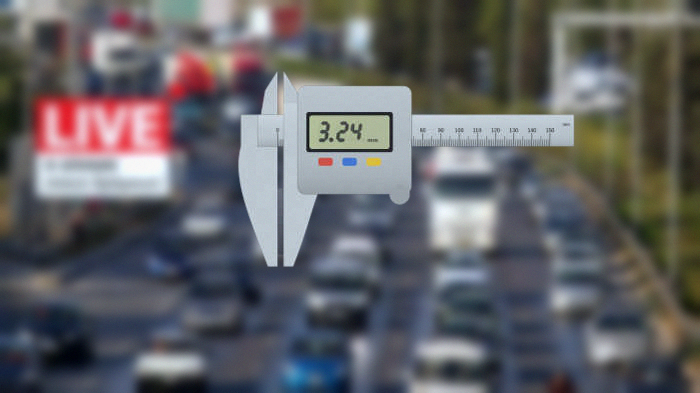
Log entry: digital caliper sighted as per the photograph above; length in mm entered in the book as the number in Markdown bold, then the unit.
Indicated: **3.24** mm
